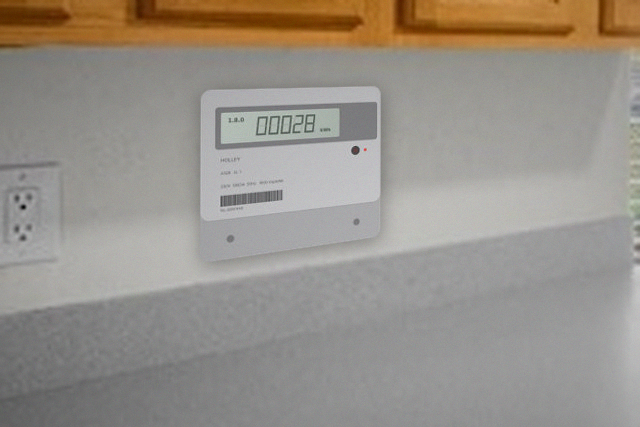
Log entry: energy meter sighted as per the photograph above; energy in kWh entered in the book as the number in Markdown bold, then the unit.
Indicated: **28** kWh
